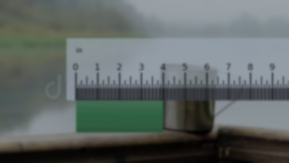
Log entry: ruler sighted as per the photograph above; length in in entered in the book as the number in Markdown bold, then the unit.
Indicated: **4** in
